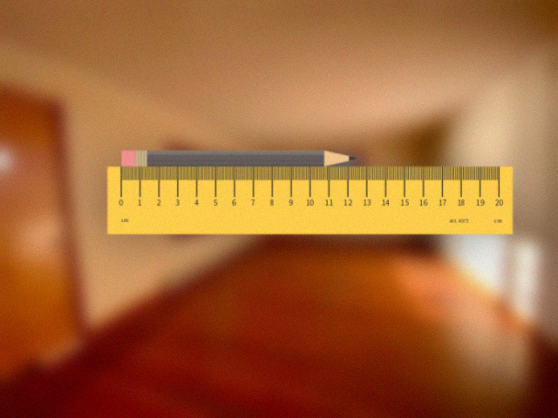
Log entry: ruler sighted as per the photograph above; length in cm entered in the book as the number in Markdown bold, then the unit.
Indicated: **12.5** cm
